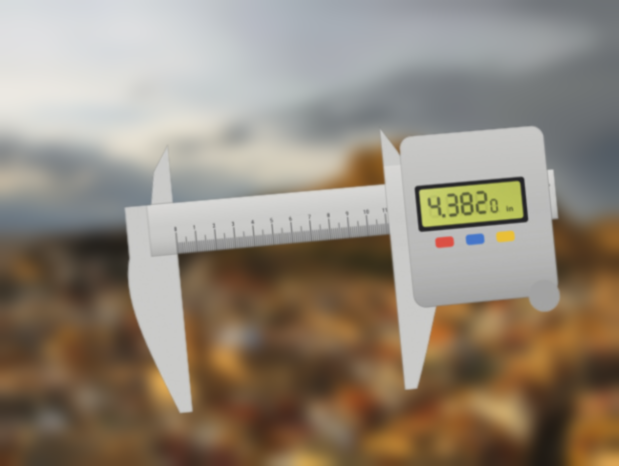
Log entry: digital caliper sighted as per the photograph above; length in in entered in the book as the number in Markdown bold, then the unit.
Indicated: **4.3820** in
